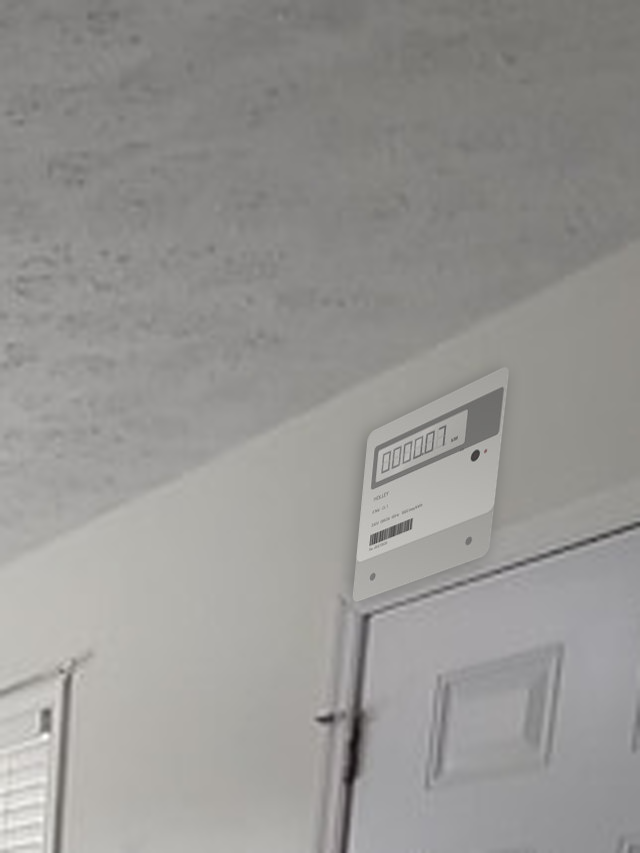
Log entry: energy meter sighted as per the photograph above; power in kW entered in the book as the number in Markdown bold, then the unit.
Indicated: **0.07** kW
